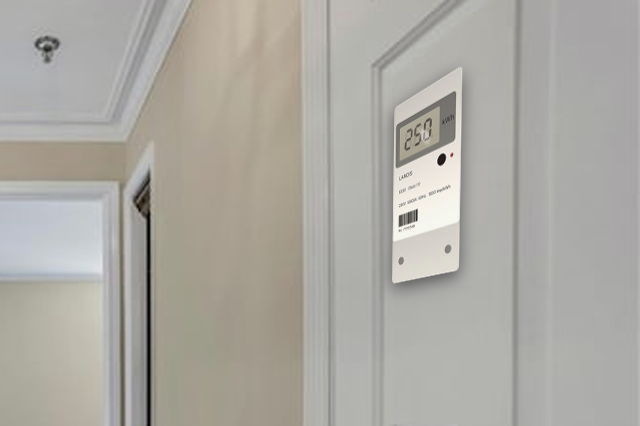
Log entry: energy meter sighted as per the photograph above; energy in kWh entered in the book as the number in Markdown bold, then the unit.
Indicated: **250** kWh
